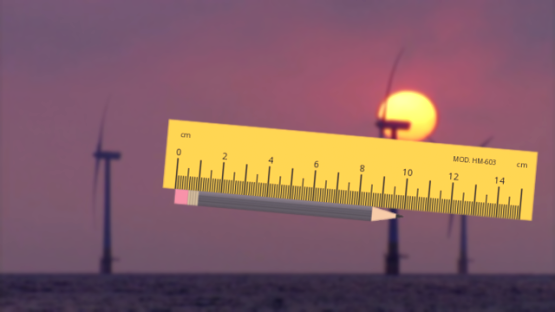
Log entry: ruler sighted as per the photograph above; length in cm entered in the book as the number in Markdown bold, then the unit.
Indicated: **10** cm
